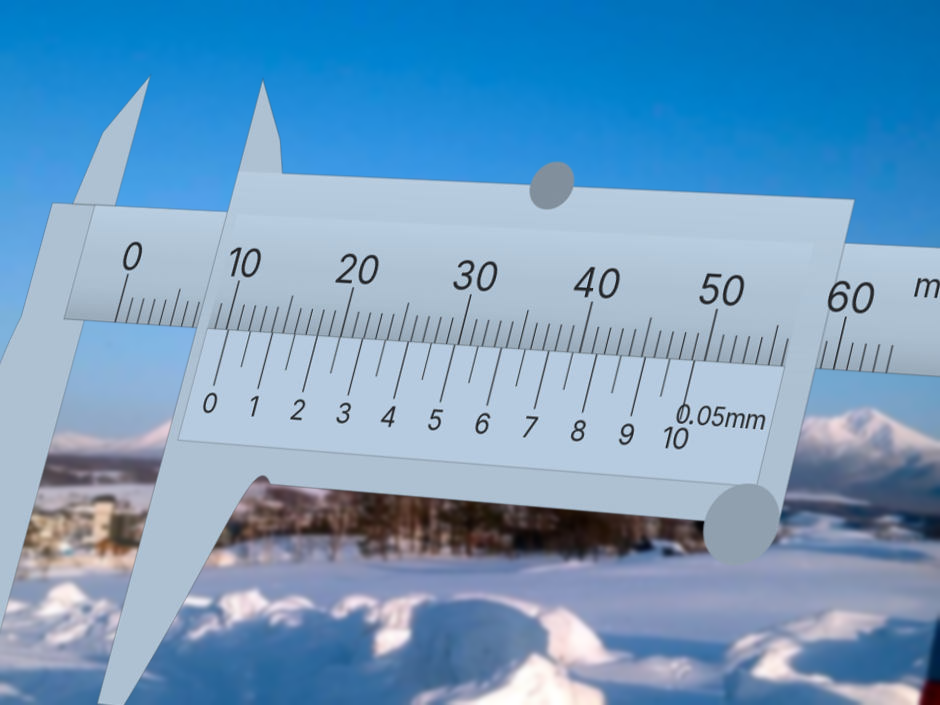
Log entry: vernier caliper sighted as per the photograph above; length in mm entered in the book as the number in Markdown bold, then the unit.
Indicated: **10.2** mm
